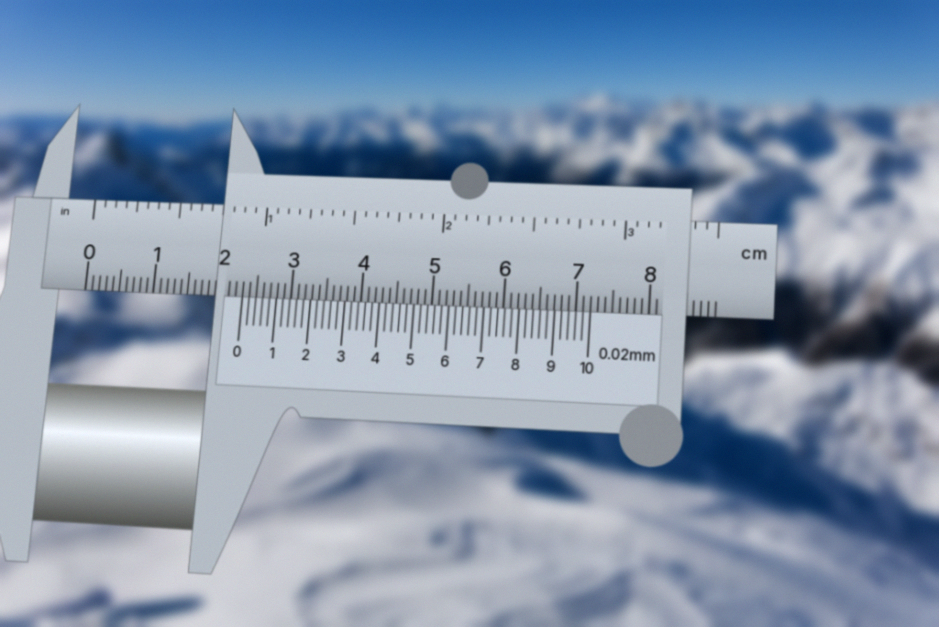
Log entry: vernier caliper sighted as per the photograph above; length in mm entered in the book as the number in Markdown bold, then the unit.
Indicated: **23.0** mm
